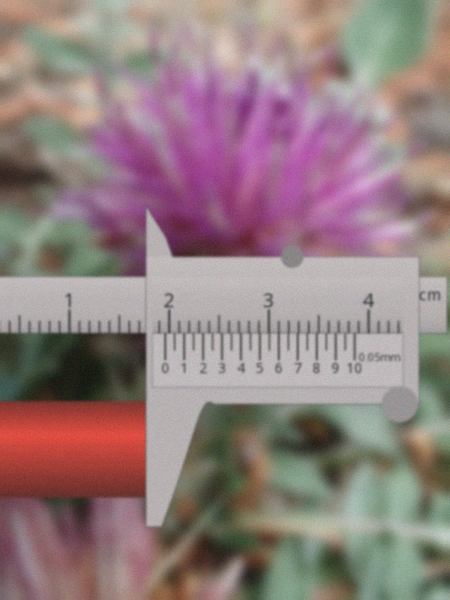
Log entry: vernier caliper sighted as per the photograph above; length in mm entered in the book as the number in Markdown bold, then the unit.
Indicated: **19.6** mm
